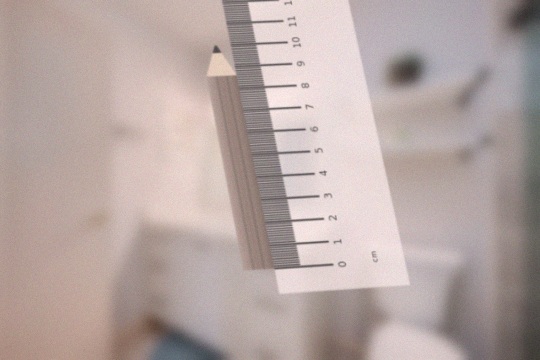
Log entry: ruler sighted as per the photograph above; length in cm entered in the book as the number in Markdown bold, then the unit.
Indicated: **10** cm
